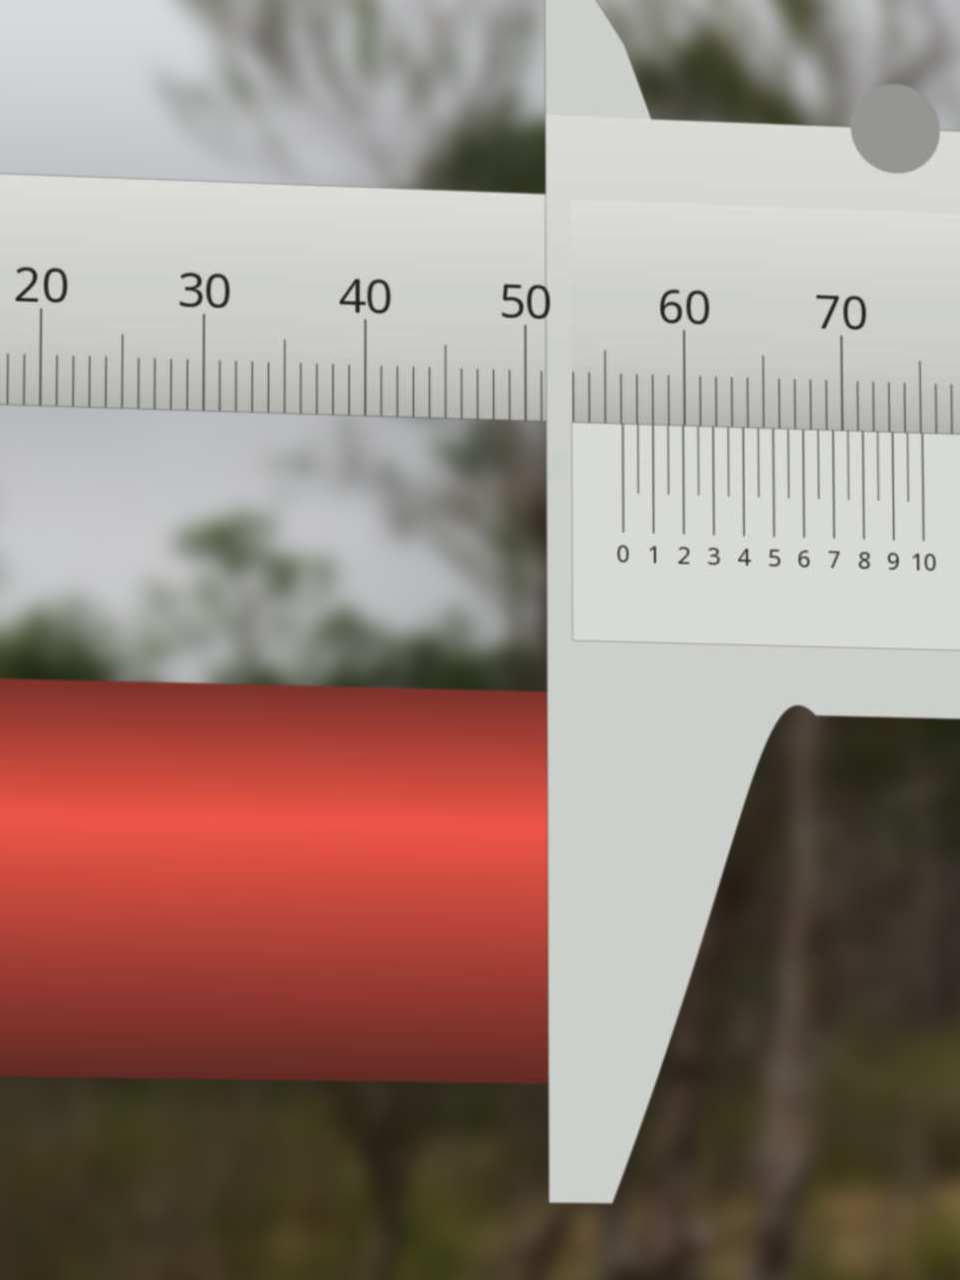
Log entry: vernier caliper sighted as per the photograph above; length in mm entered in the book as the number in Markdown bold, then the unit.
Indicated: **56.1** mm
